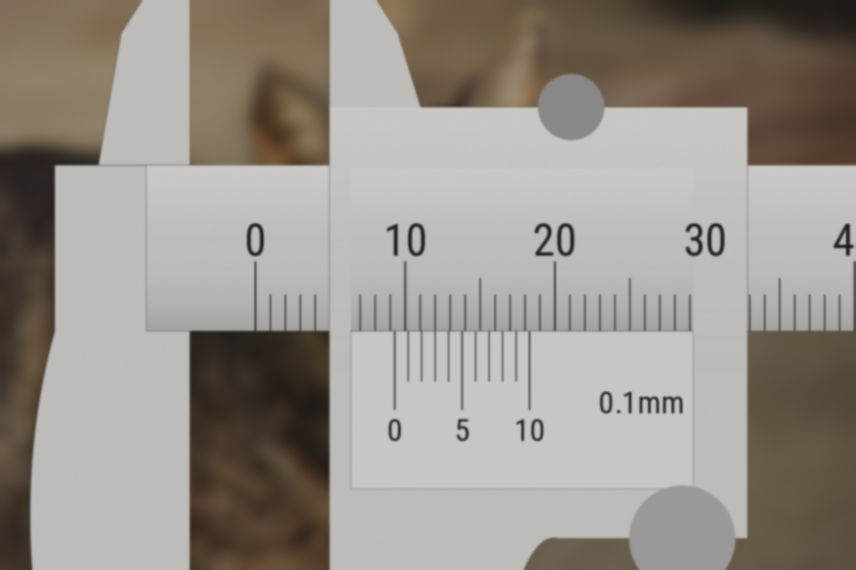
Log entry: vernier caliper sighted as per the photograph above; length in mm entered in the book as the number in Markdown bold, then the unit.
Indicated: **9.3** mm
